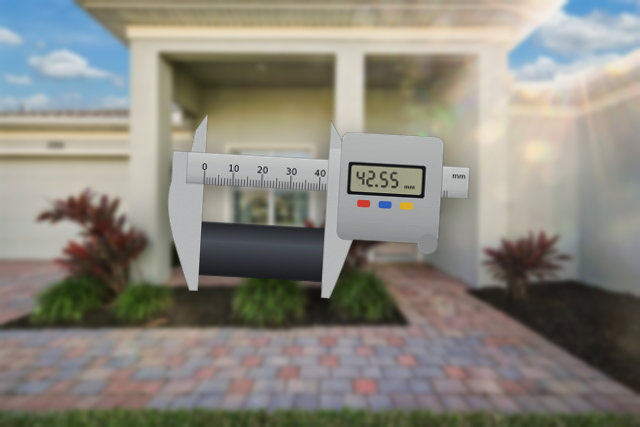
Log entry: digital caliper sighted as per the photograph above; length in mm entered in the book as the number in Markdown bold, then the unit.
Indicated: **42.55** mm
